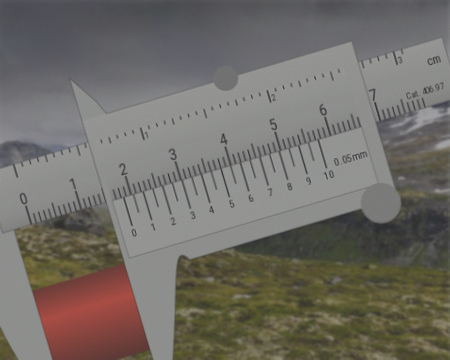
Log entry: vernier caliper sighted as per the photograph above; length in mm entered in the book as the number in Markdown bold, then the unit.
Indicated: **18.5** mm
